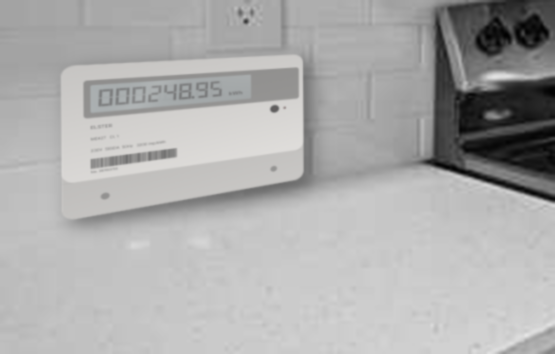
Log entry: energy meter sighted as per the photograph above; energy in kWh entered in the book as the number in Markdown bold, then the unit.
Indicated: **248.95** kWh
